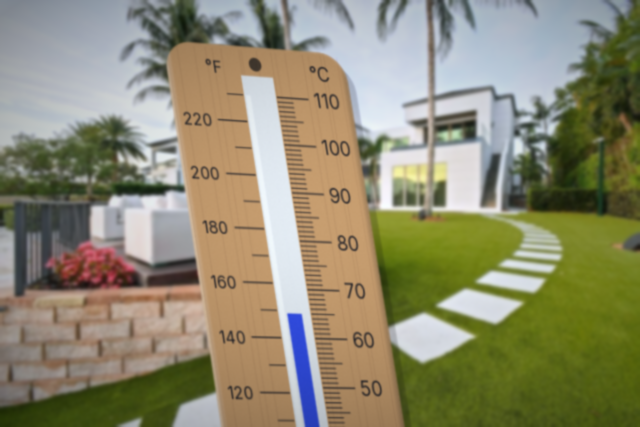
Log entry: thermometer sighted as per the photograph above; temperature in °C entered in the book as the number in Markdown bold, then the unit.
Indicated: **65** °C
